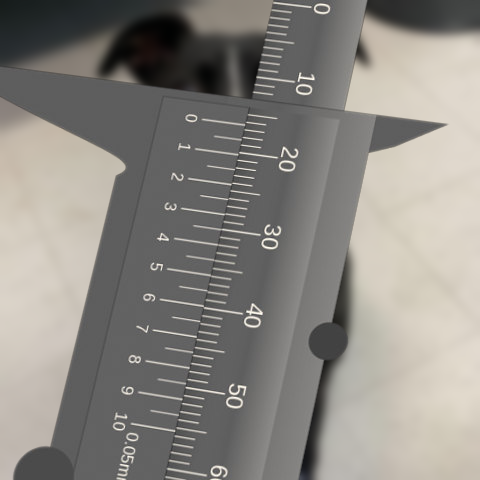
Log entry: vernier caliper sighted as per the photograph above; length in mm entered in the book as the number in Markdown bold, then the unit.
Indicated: **16.4** mm
